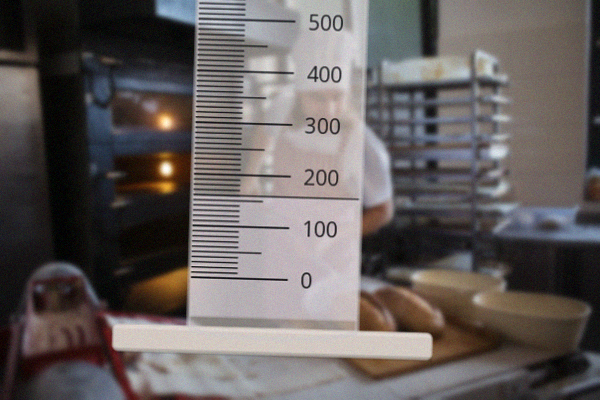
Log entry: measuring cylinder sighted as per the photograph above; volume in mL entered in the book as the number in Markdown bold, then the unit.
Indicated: **160** mL
